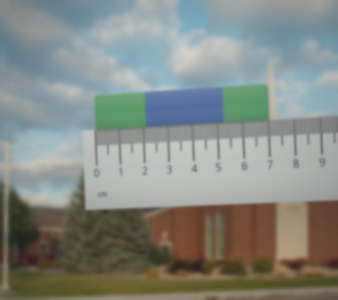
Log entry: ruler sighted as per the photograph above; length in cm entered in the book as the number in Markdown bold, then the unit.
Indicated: **7** cm
